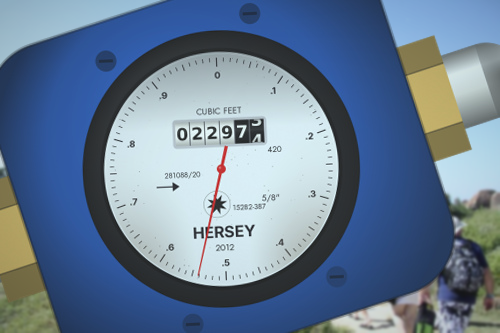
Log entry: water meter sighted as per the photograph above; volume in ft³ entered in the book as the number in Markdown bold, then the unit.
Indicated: **22973.54** ft³
